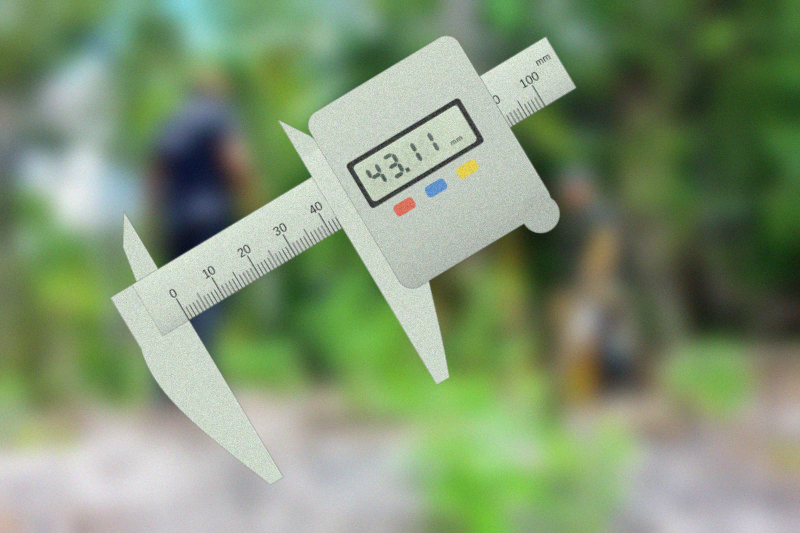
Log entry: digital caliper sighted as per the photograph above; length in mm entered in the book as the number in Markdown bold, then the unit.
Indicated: **43.11** mm
